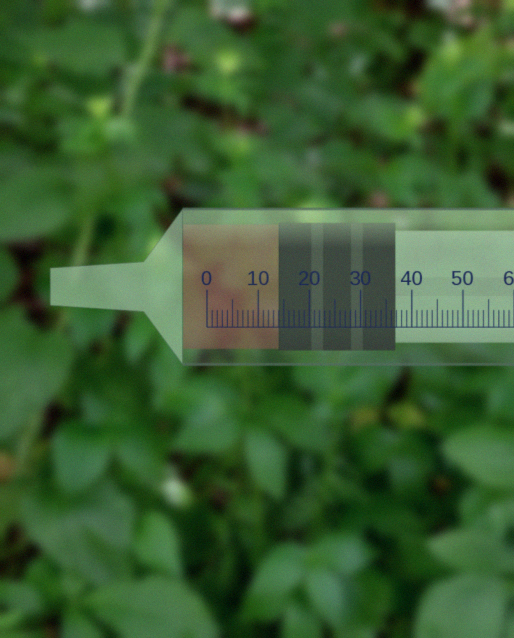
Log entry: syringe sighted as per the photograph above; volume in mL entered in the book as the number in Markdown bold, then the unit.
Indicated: **14** mL
